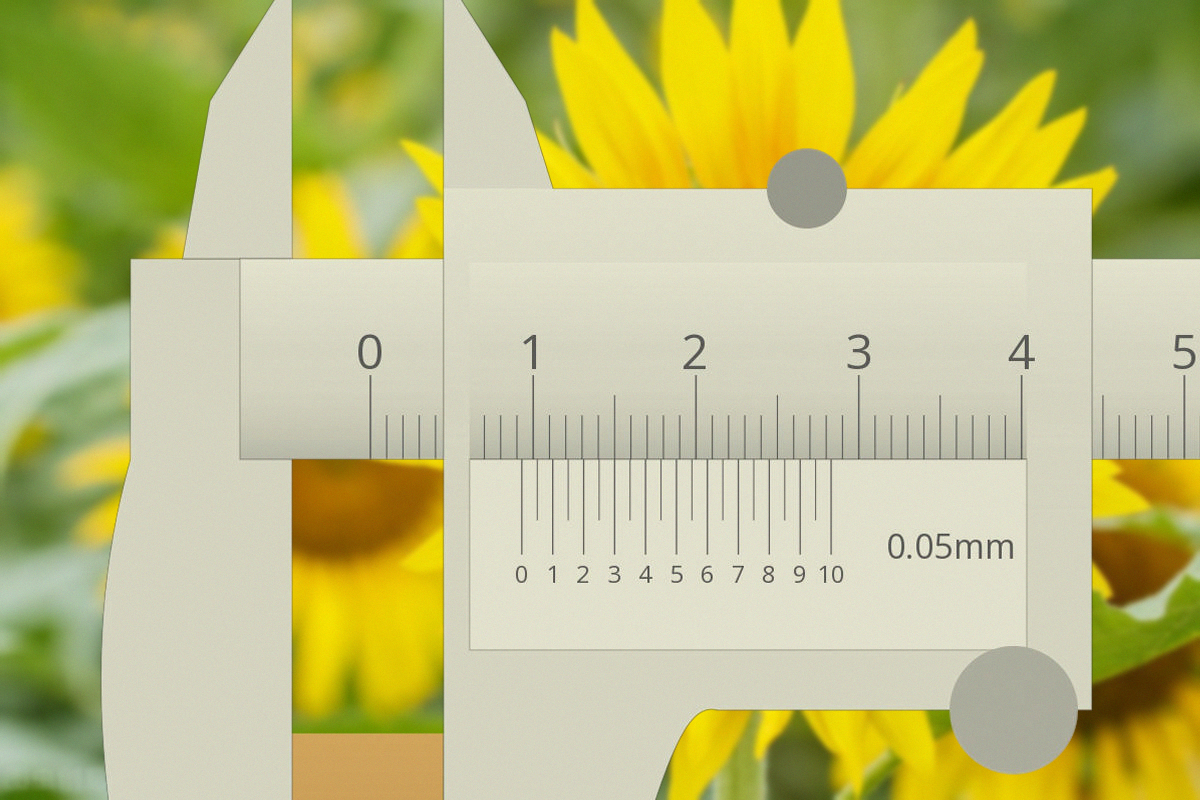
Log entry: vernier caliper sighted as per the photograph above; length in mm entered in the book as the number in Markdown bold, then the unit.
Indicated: **9.3** mm
